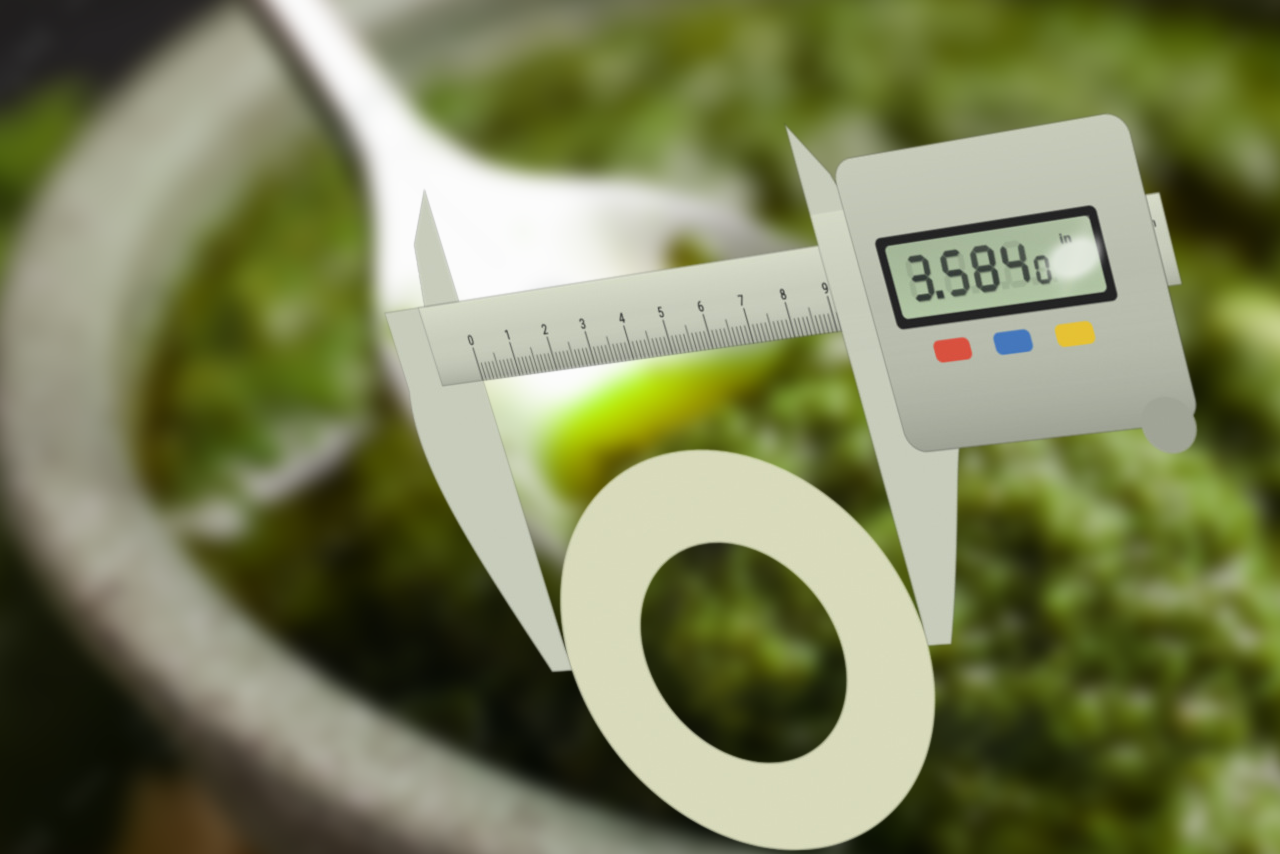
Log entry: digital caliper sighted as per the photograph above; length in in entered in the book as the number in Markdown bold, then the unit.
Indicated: **3.5840** in
